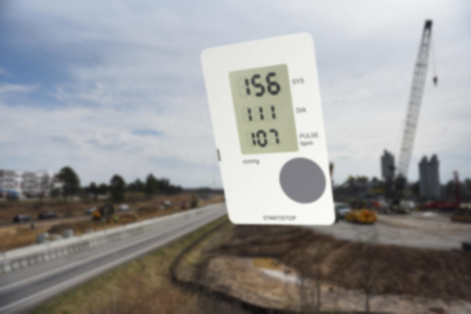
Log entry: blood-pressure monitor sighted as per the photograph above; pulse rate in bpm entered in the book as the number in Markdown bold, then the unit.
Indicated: **107** bpm
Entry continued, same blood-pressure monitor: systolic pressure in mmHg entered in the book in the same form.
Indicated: **156** mmHg
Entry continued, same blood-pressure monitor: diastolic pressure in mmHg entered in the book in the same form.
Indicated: **111** mmHg
